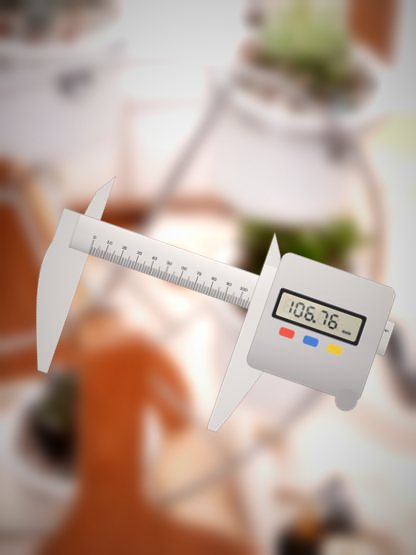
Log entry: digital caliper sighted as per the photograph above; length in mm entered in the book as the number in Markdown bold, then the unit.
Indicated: **106.76** mm
